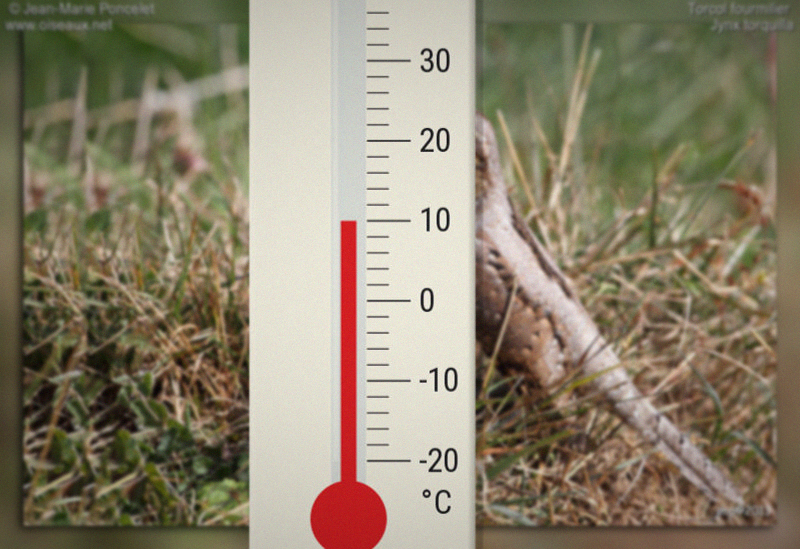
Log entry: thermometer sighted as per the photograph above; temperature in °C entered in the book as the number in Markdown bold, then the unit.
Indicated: **10** °C
